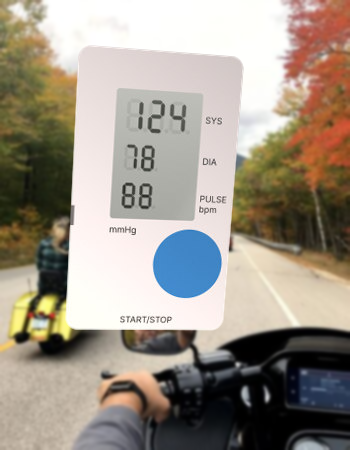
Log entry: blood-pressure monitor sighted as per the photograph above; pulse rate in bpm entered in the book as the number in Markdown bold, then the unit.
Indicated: **88** bpm
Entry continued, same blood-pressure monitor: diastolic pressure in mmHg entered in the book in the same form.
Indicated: **78** mmHg
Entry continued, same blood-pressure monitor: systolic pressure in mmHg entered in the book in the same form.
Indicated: **124** mmHg
